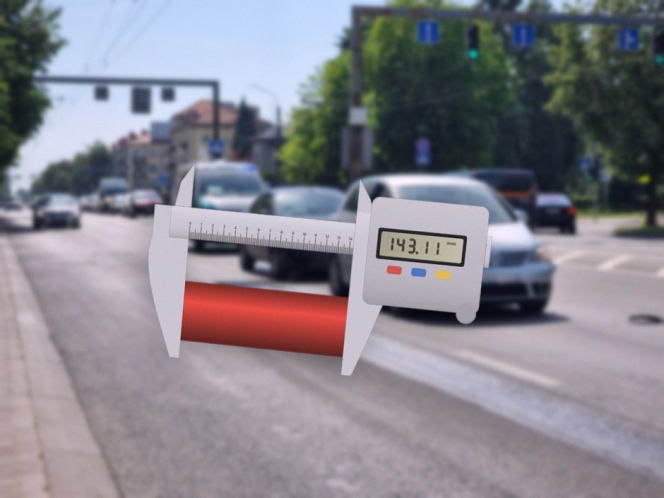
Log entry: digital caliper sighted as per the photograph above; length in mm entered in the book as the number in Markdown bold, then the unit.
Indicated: **143.11** mm
